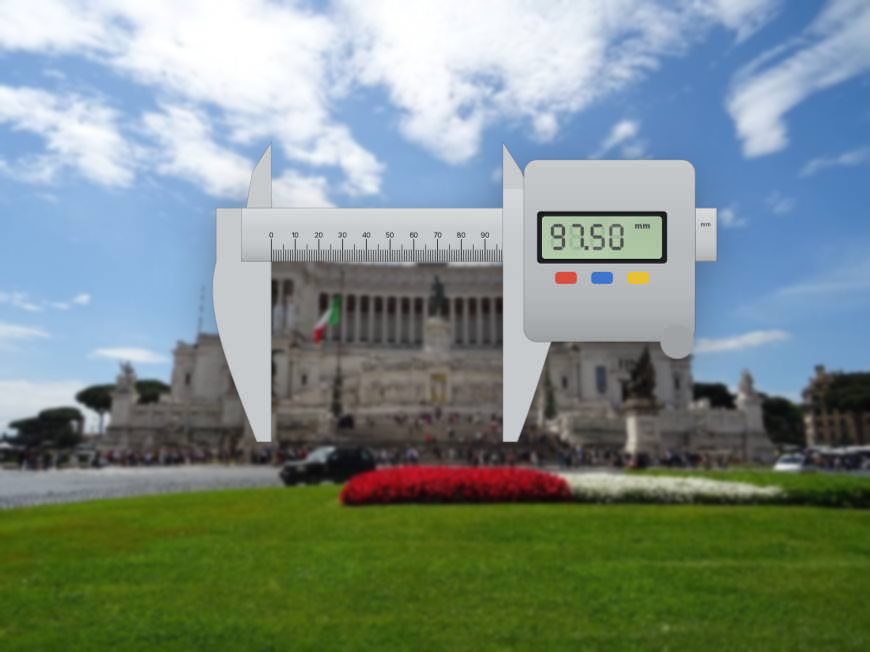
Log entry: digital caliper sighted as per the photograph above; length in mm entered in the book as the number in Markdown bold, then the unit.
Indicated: **97.50** mm
